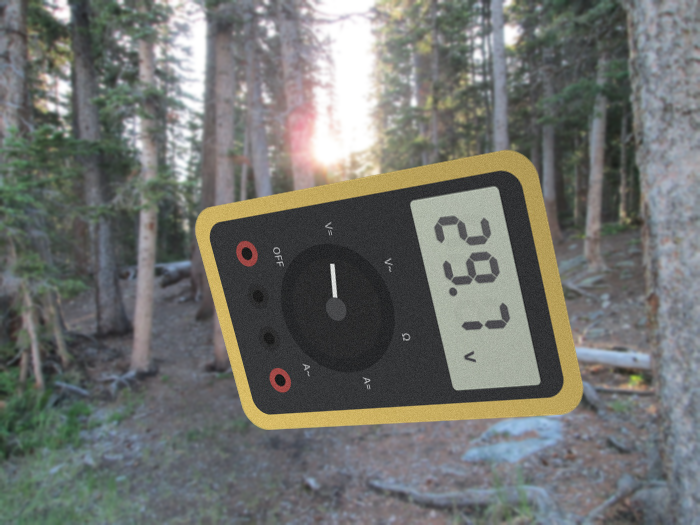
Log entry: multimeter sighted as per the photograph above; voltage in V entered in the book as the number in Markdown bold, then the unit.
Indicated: **29.7** V
